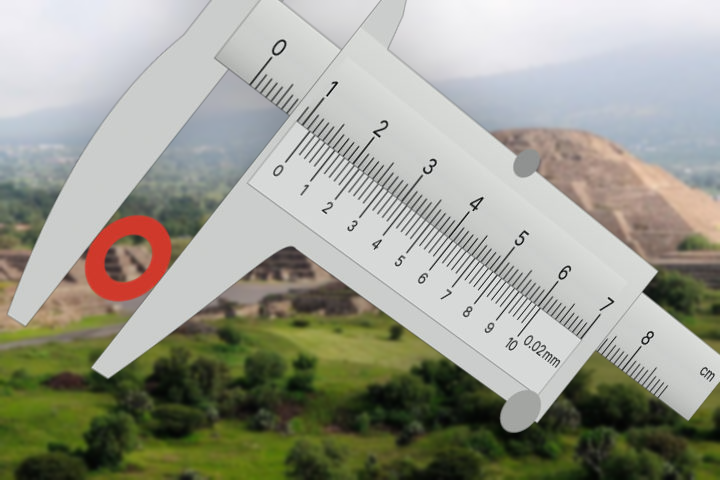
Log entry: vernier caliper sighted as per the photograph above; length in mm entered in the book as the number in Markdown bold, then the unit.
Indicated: **11.5** mm
